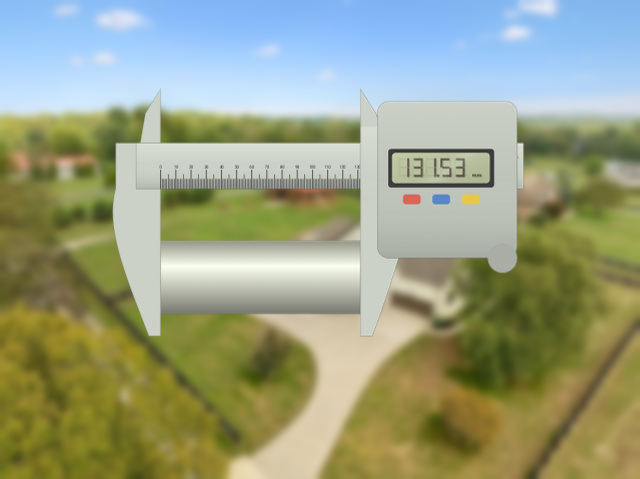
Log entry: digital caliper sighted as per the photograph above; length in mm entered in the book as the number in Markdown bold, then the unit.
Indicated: **131.53** mm
